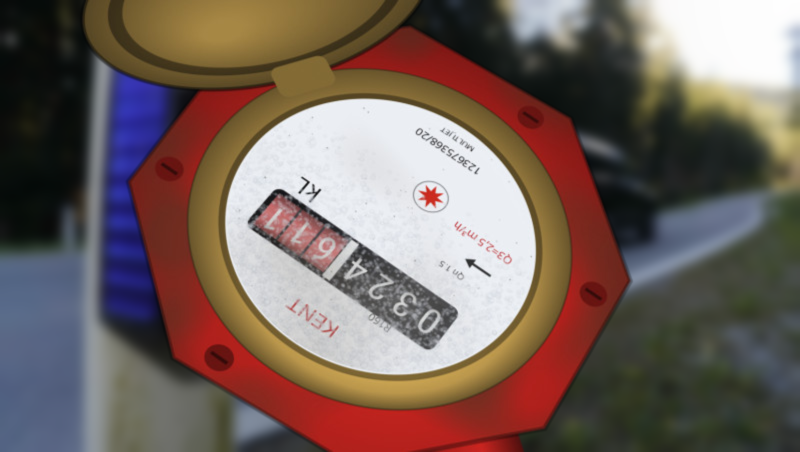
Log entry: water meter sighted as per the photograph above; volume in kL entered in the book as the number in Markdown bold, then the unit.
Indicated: **324.611** kL
